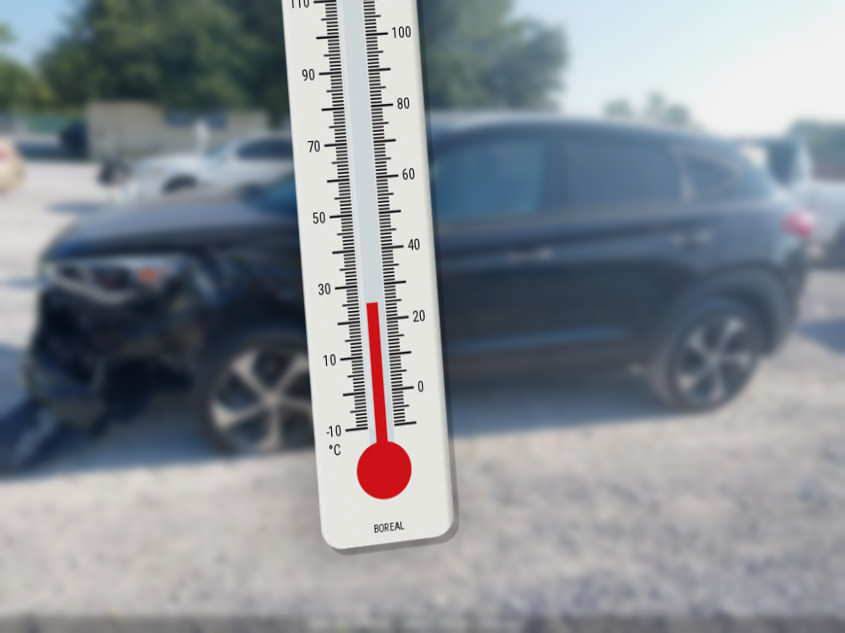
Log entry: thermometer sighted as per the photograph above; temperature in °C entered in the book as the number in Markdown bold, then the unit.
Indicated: **25** °C
